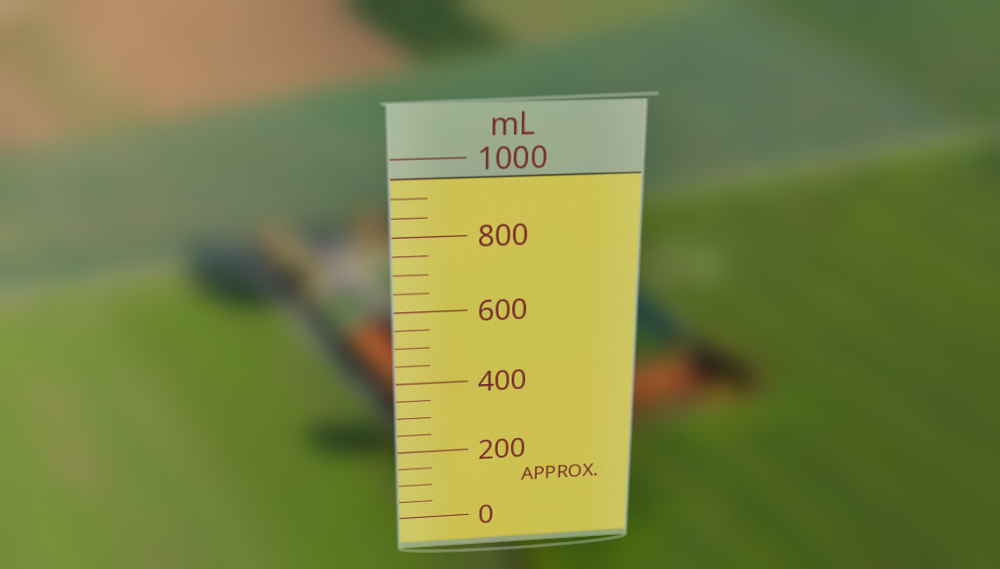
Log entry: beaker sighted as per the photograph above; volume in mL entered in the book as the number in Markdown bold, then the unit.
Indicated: **950** mL
